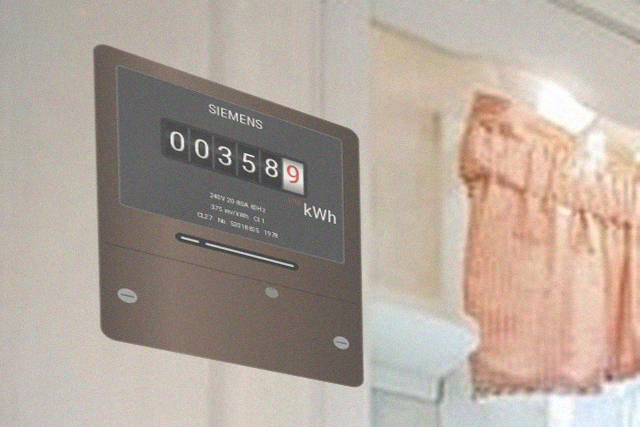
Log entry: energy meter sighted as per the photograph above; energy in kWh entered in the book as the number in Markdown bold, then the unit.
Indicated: **358.9** kWh
